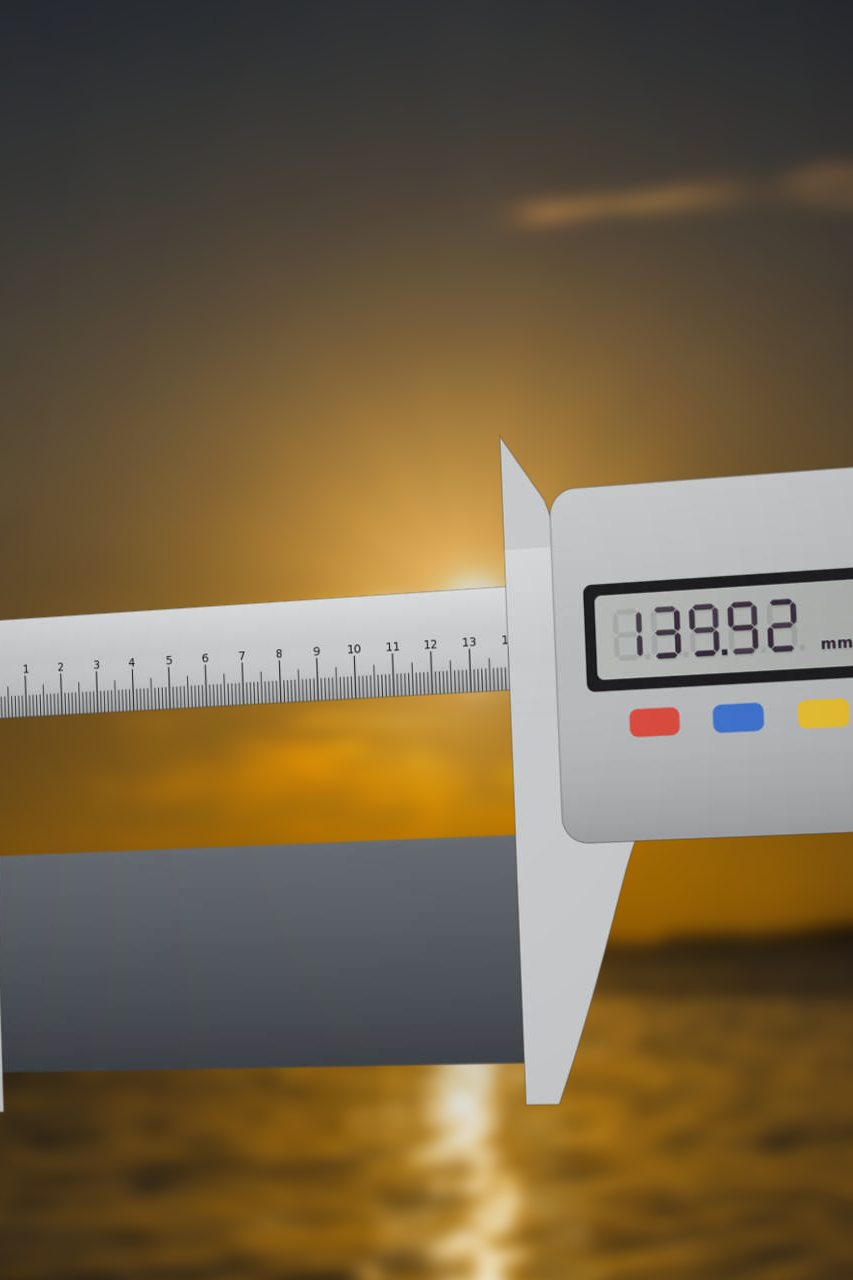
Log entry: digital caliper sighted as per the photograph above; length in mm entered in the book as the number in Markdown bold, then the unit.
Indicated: **139.92** mm
